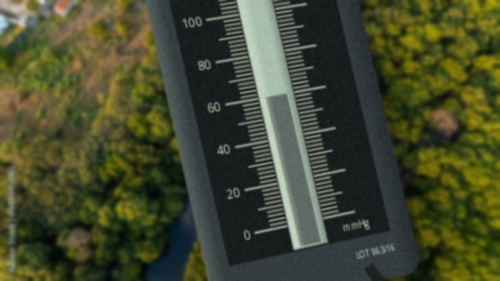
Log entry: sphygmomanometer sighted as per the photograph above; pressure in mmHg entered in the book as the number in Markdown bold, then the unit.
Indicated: **60** mmHg
